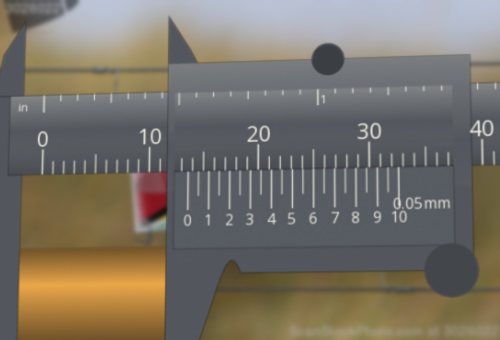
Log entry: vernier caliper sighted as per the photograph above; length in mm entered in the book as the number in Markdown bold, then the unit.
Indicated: **13.6** mm
